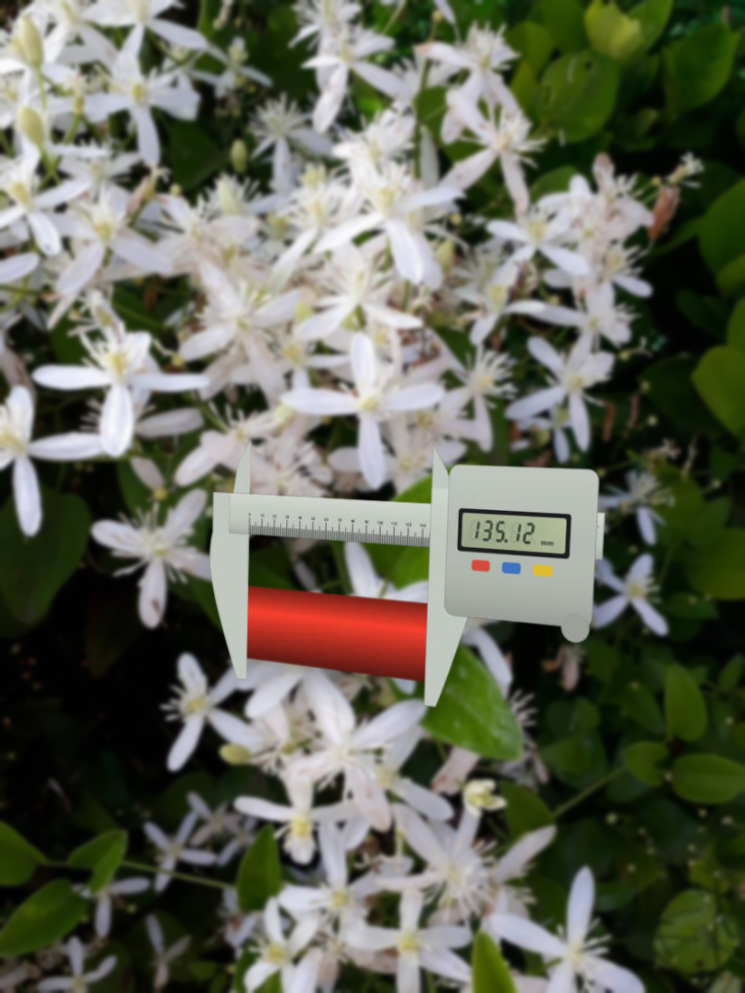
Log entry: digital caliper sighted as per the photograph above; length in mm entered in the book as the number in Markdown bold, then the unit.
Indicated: **135.12** mm
